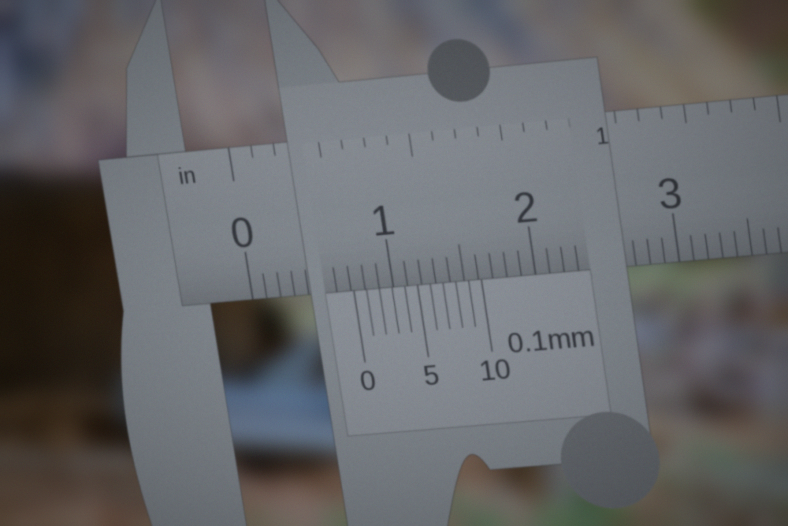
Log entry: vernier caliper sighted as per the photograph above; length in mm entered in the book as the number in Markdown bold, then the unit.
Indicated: **7.2** mm
